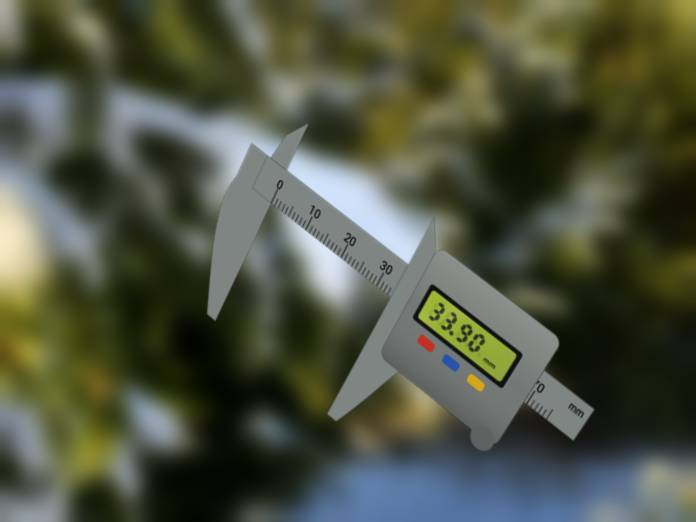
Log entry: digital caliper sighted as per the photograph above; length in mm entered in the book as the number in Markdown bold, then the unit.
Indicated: **33.90** mm
